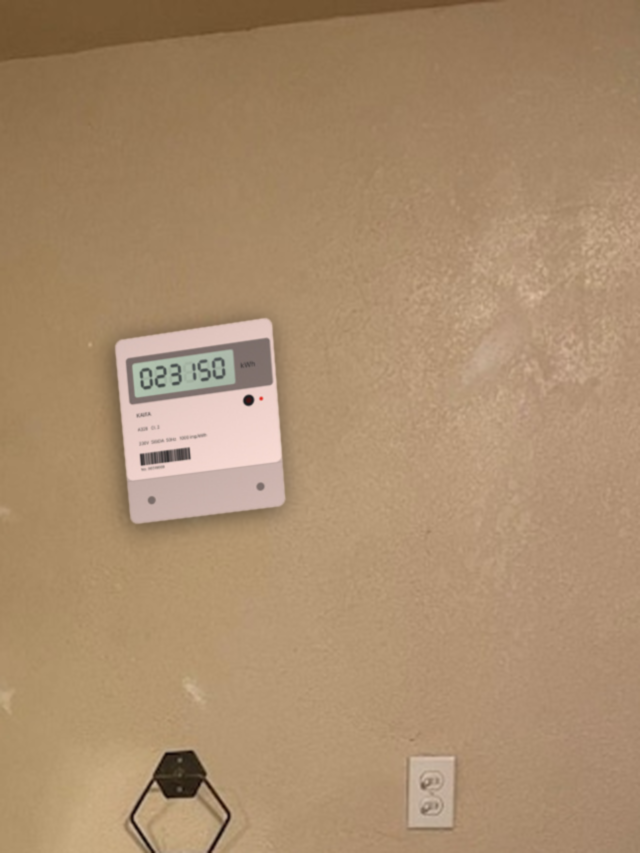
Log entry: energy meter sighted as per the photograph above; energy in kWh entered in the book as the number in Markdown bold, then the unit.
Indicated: **23150** kWh
